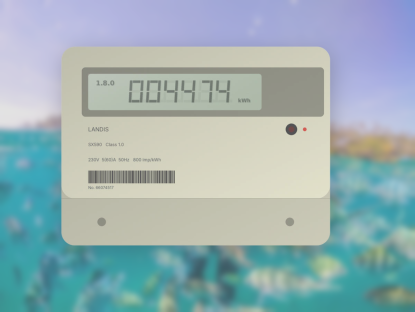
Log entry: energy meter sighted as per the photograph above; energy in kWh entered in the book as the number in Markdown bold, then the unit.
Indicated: **4474** kWh
